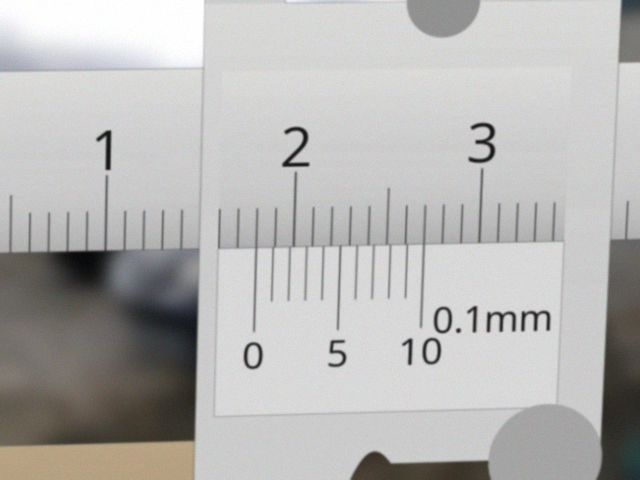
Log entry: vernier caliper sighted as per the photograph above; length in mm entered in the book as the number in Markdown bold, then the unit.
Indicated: **18.0** mm
